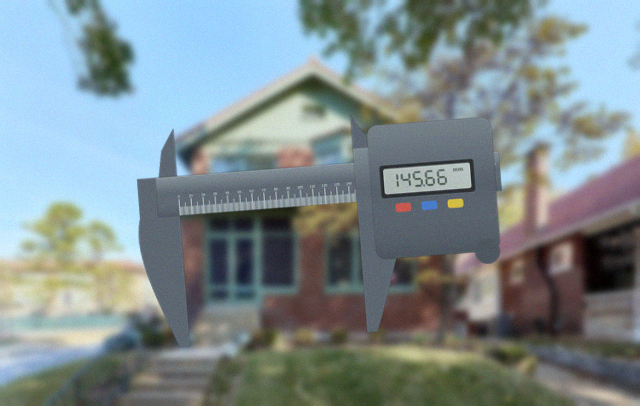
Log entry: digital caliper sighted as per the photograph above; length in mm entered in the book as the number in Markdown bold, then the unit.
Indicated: **145.66** mm
